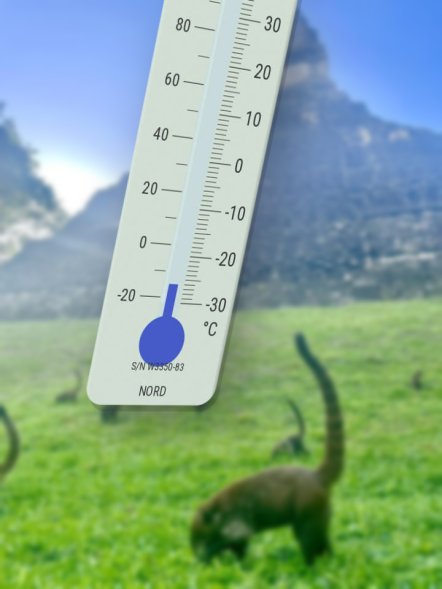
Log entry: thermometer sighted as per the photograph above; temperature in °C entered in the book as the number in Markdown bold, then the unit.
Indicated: **-26** °C
